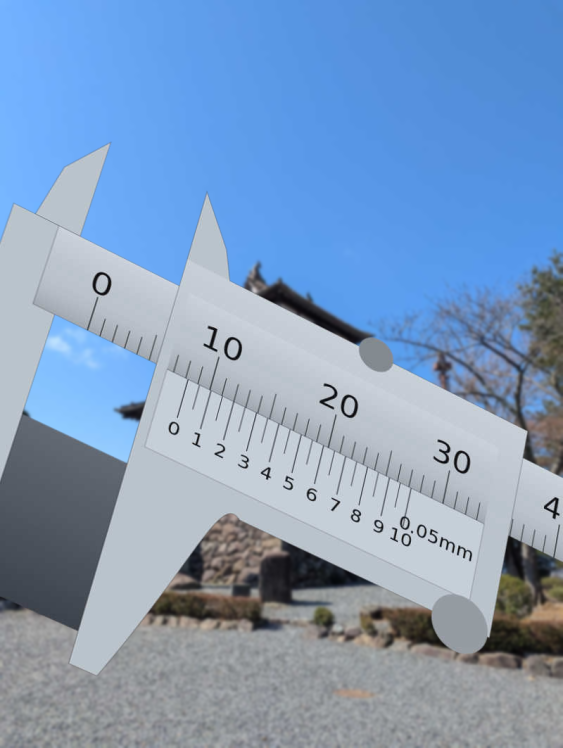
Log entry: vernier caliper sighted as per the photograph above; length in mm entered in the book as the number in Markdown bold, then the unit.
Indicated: **8.2** mm
